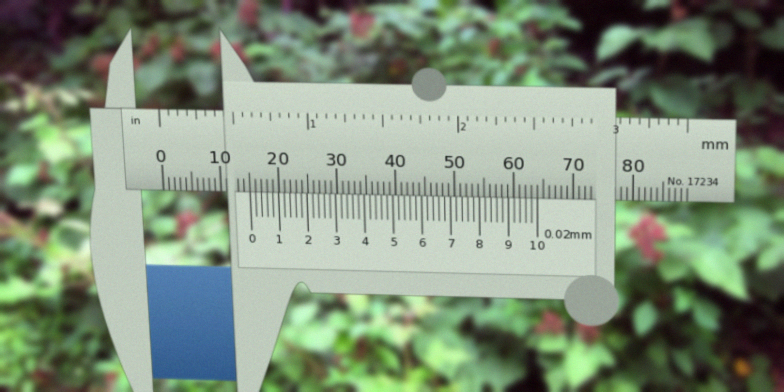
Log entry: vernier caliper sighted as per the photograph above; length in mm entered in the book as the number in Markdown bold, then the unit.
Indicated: **15.0** mm
